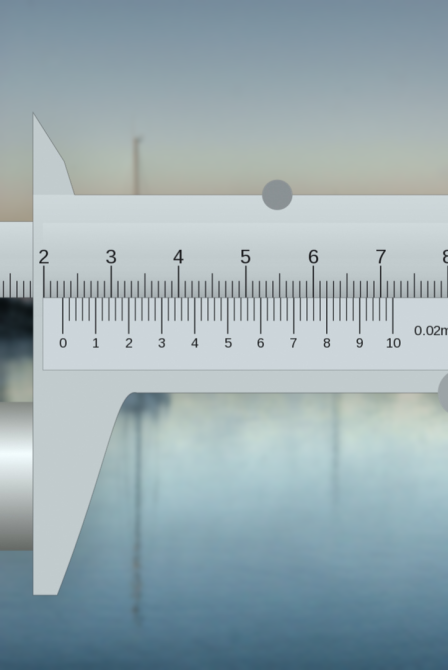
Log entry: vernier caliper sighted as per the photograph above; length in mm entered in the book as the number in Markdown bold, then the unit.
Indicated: **22.8** mm
